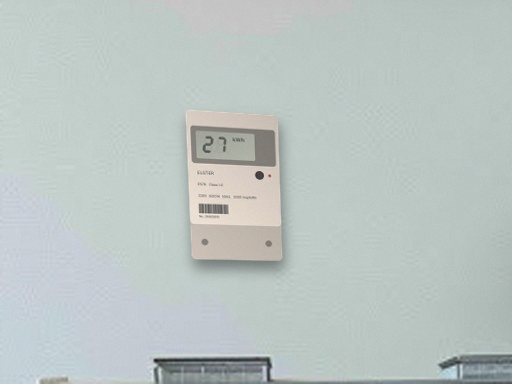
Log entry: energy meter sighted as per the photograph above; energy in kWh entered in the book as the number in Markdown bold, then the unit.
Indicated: **27** kWh
